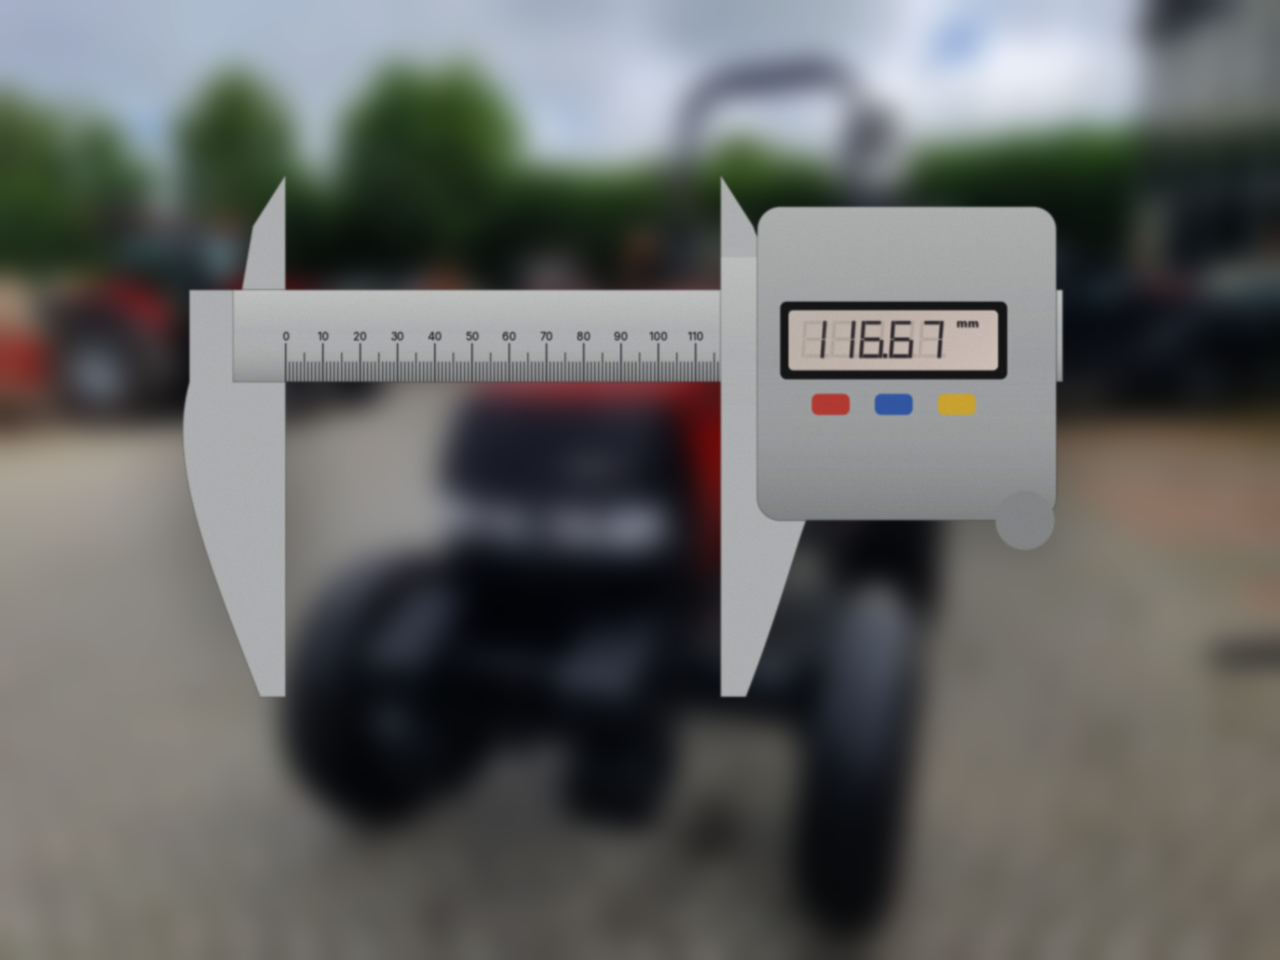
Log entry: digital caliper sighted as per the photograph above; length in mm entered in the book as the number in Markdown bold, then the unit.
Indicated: **116.67** mm
